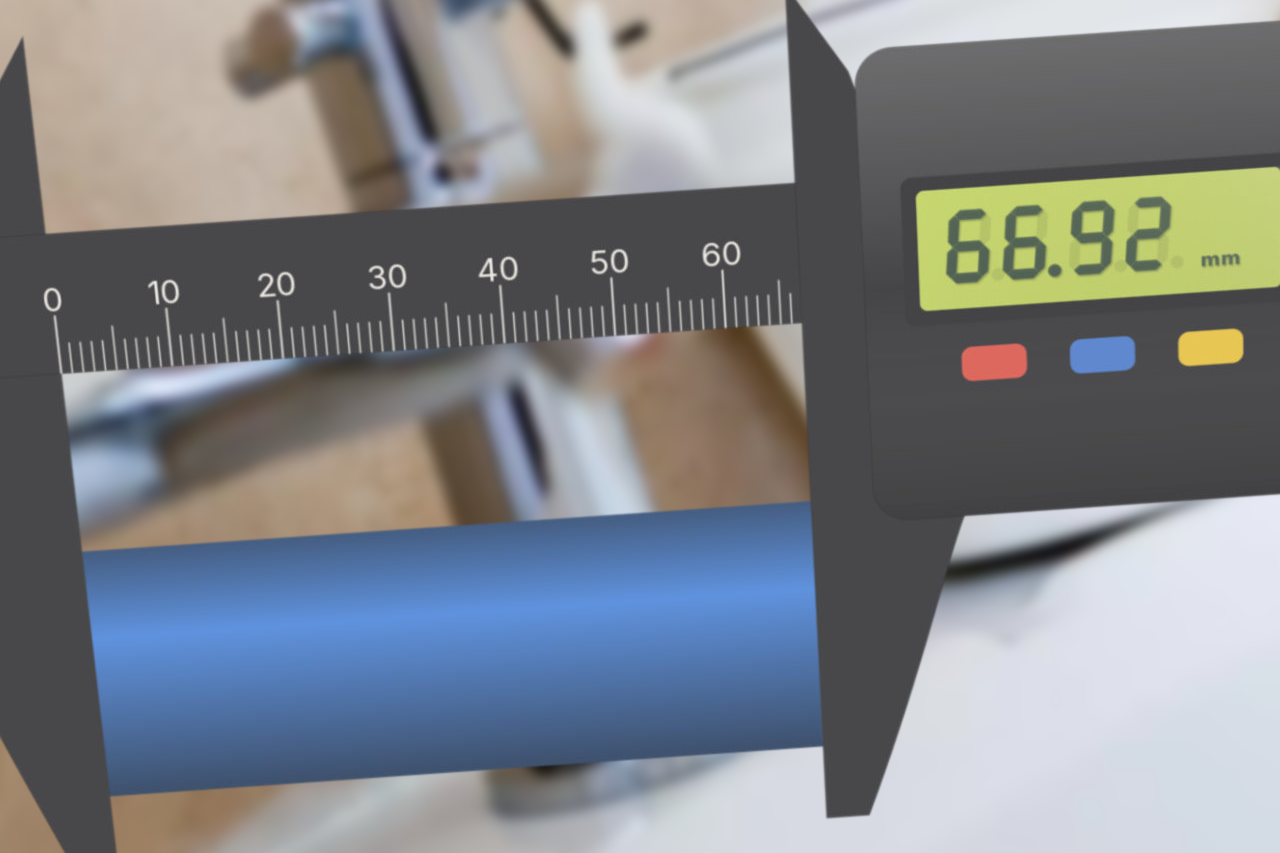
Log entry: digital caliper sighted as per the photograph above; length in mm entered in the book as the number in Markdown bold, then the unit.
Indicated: **66.92** mm
